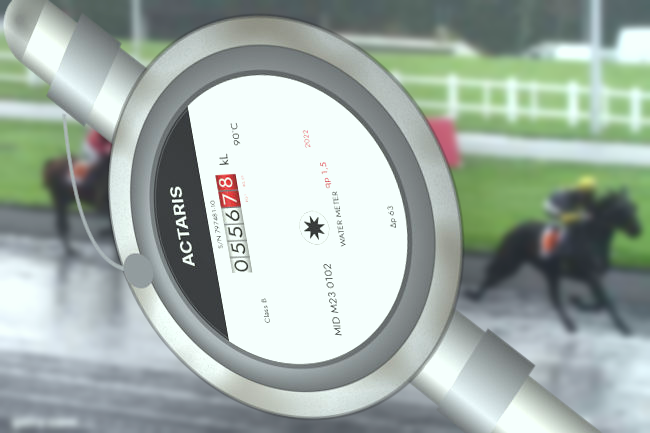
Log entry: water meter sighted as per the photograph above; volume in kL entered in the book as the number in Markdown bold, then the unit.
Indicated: **556.78** kL
